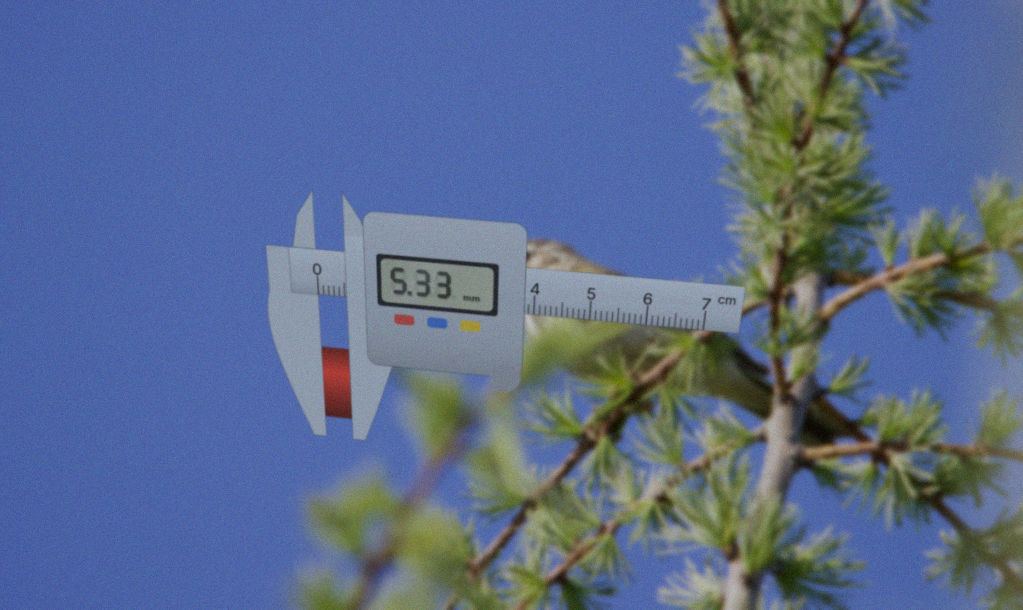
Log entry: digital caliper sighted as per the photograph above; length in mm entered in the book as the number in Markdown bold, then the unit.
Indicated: **5.33** mm
